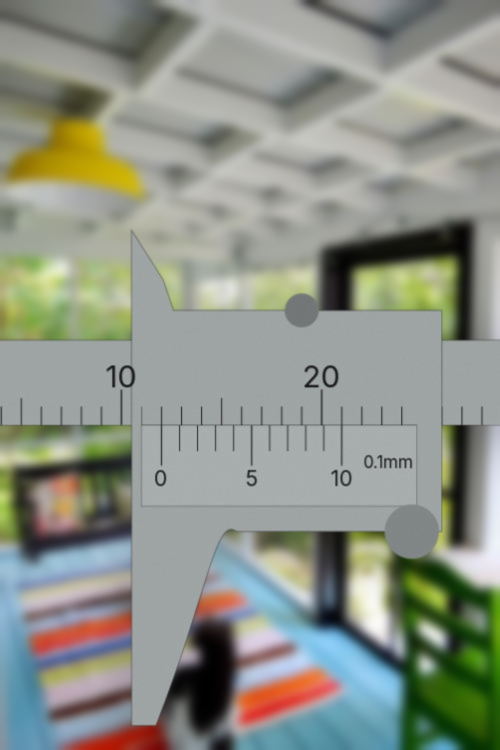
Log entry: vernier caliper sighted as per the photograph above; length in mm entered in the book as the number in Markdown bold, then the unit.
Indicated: **12.0** mm
